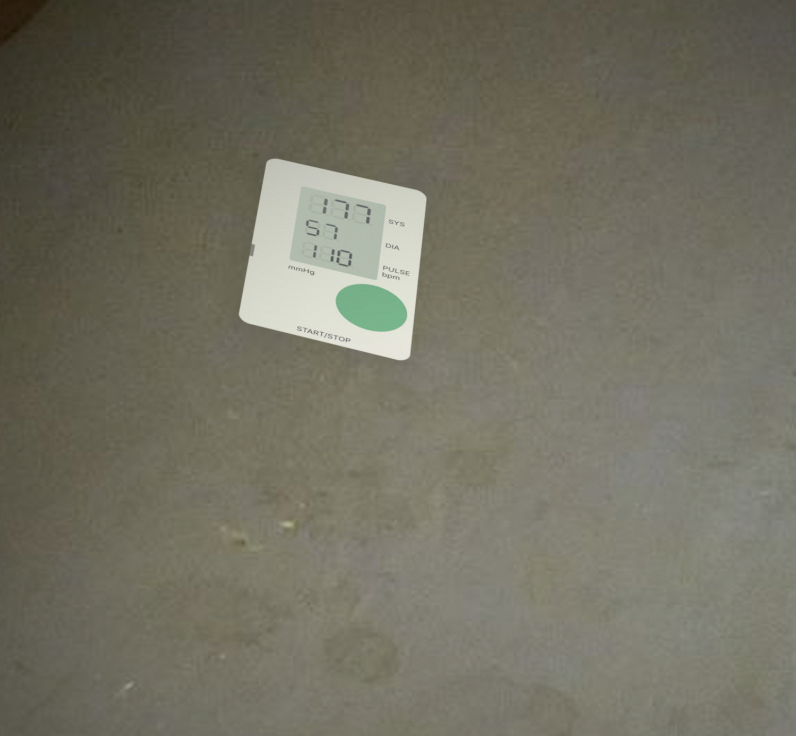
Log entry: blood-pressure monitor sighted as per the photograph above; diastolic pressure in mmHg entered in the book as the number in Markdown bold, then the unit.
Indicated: **57** mmHg
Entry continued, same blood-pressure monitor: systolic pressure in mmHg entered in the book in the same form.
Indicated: **177** mmHg
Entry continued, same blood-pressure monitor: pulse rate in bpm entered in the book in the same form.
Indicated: **110** bpm
